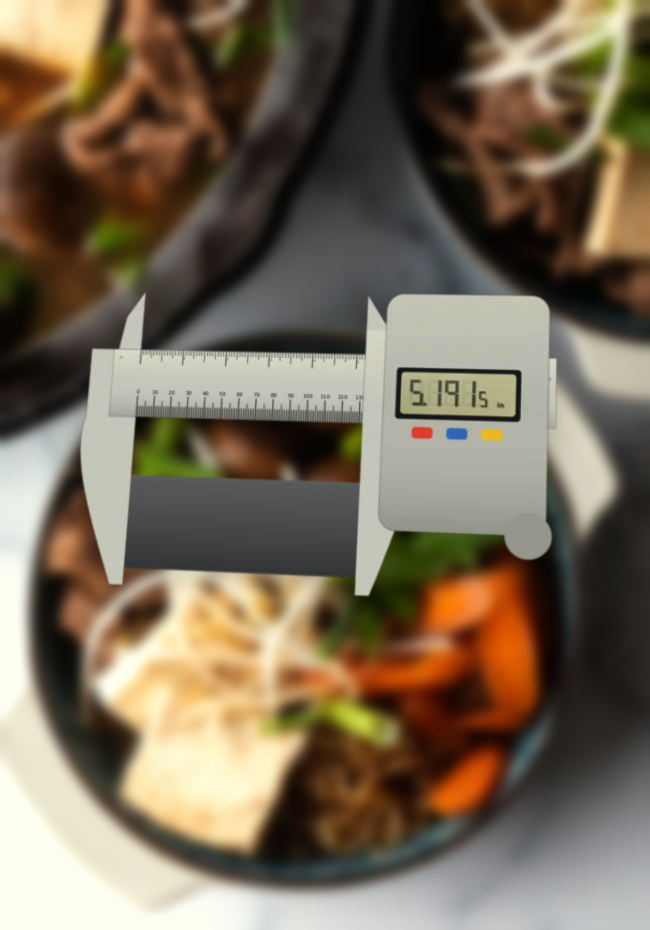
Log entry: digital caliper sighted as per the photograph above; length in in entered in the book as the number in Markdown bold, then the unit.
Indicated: **5.1915** in
